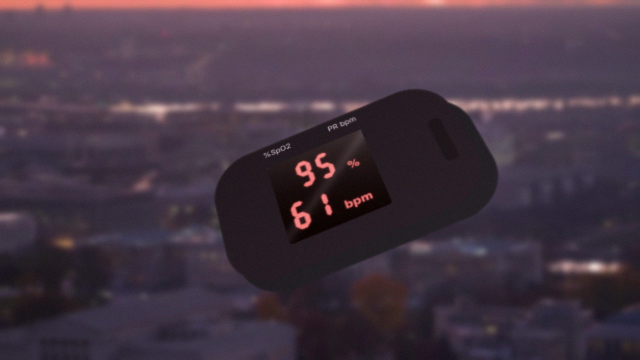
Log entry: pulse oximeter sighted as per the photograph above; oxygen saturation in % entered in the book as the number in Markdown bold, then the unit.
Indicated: **95** %
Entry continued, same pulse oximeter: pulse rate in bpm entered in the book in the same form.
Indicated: **61** bpm
